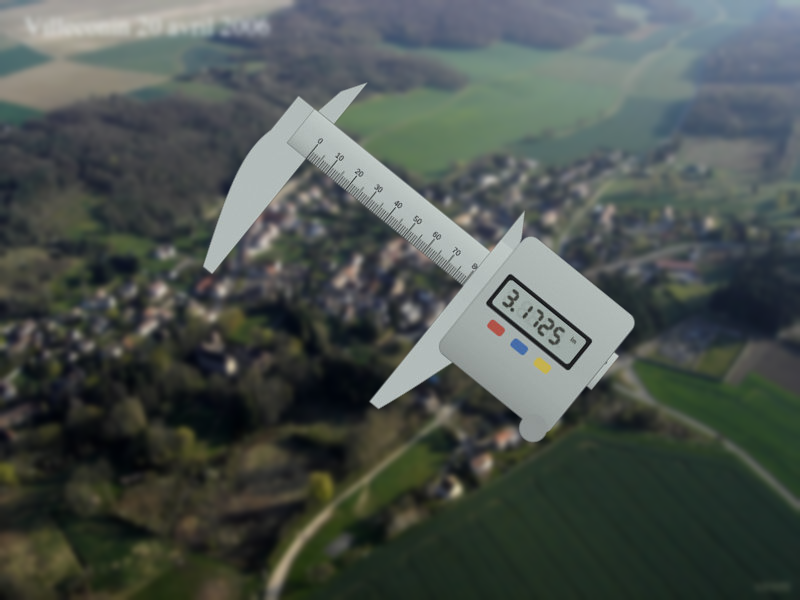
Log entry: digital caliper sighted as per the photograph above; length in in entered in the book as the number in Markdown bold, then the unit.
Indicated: **3.1725** in
